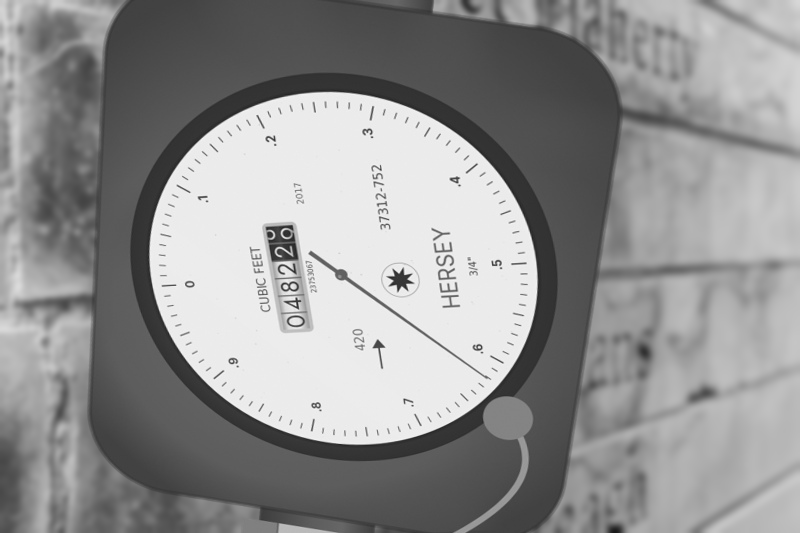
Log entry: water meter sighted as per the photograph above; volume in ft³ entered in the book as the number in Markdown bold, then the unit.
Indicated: **48228.62** ft³
